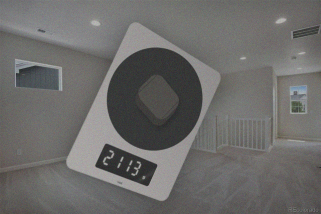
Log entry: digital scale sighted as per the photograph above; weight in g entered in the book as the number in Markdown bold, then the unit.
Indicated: **2113** g
